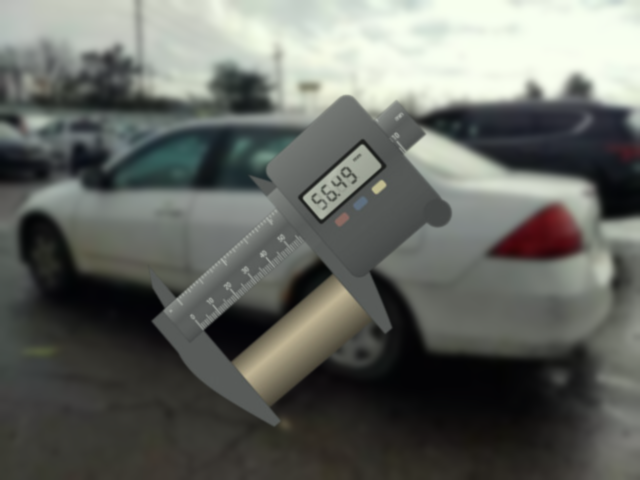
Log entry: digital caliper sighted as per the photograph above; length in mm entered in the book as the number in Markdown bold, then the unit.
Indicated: **56.49** mm
